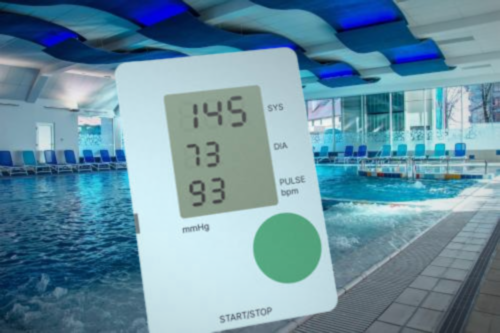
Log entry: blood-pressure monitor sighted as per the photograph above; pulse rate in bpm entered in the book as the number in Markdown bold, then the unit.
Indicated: **93** bpm
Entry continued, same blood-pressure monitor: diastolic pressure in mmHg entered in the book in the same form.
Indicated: **73** mmHg
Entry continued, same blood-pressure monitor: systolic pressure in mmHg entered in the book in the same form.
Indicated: **145** mmHg
